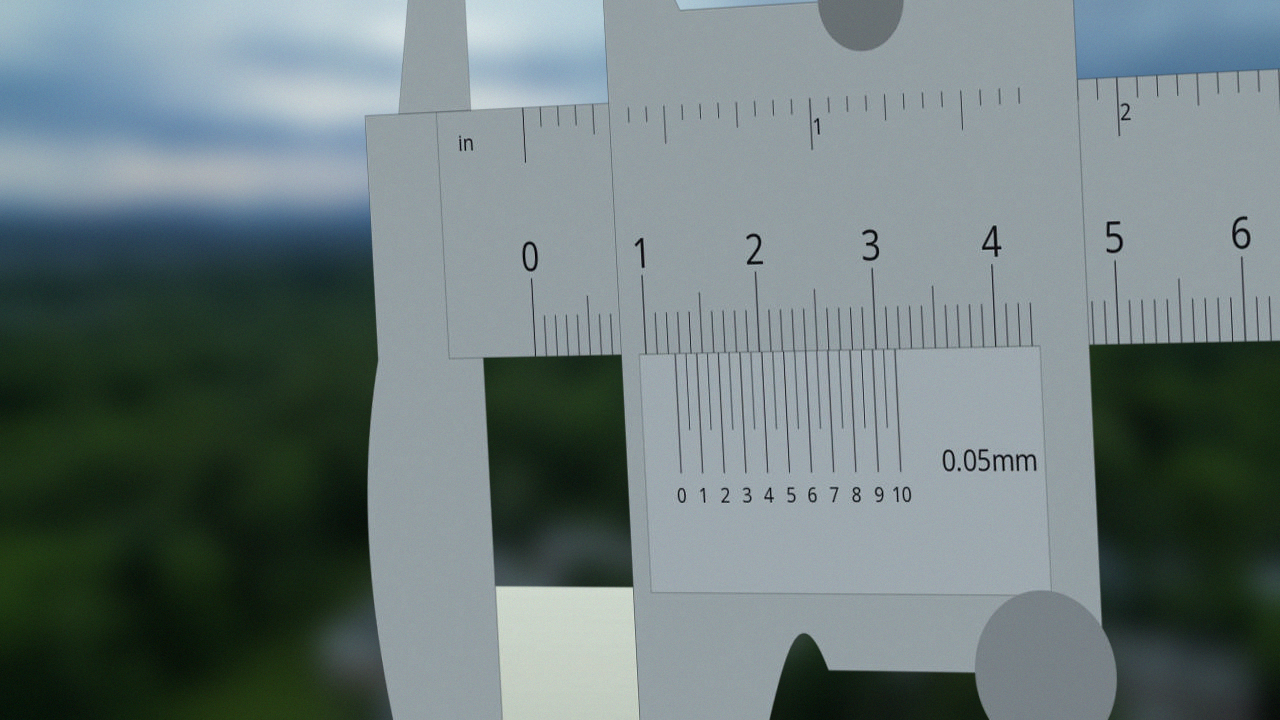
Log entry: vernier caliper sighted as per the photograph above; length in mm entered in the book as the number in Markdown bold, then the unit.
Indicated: **12.6** mm
